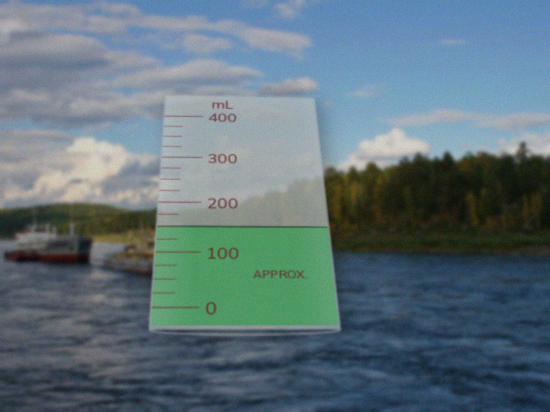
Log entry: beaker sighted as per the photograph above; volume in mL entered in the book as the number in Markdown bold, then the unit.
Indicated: **150** mL
